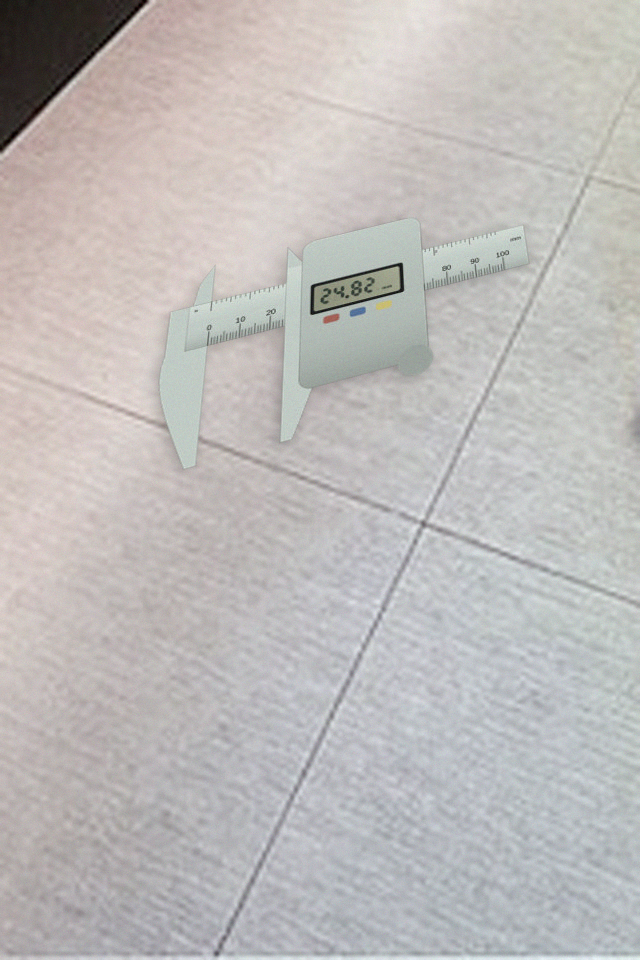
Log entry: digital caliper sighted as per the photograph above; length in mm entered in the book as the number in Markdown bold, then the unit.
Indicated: **24.82** mm
